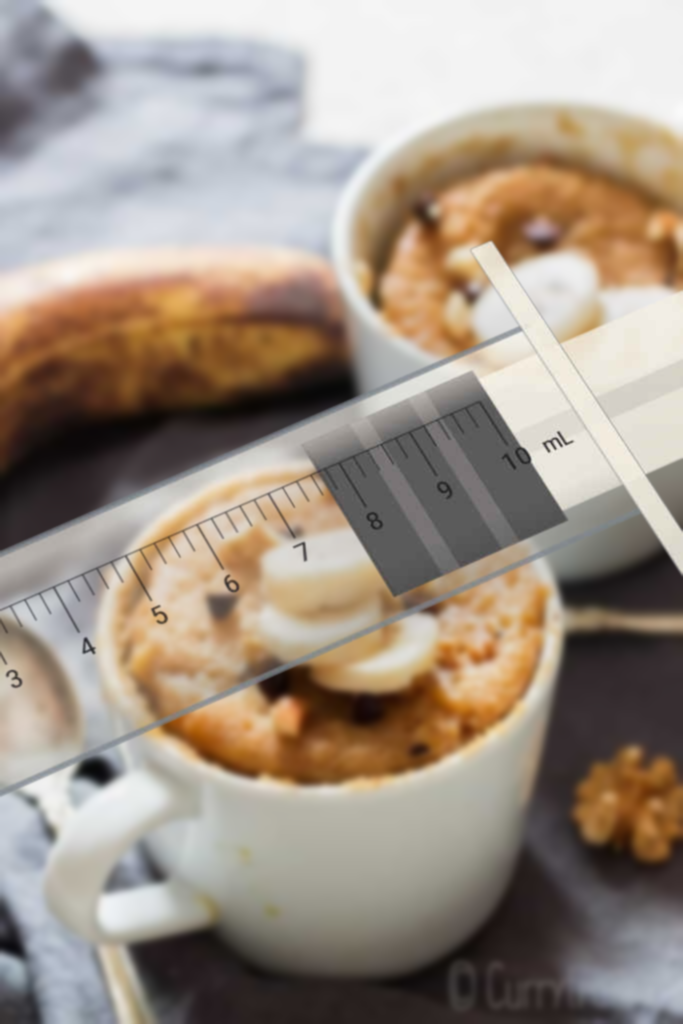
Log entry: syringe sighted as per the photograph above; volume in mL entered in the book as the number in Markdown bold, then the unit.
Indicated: **7.7** mL
